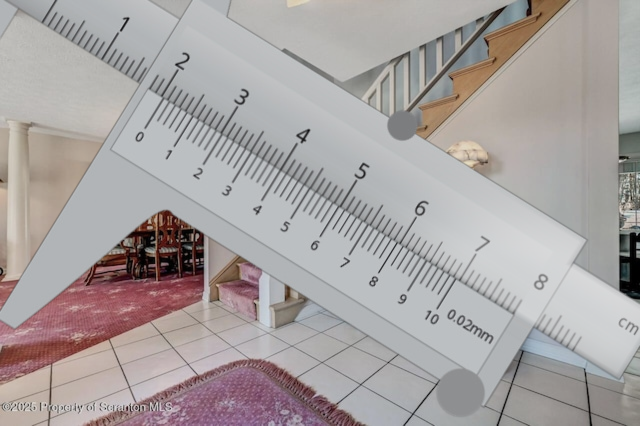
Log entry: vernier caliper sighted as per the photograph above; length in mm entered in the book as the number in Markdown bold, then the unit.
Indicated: **20.4** mm
